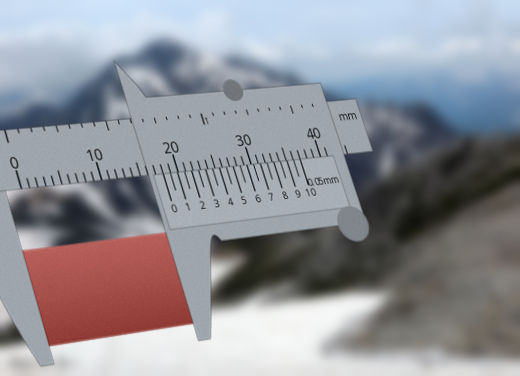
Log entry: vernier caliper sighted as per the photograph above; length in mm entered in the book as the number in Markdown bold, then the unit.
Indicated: **18.0** mm
